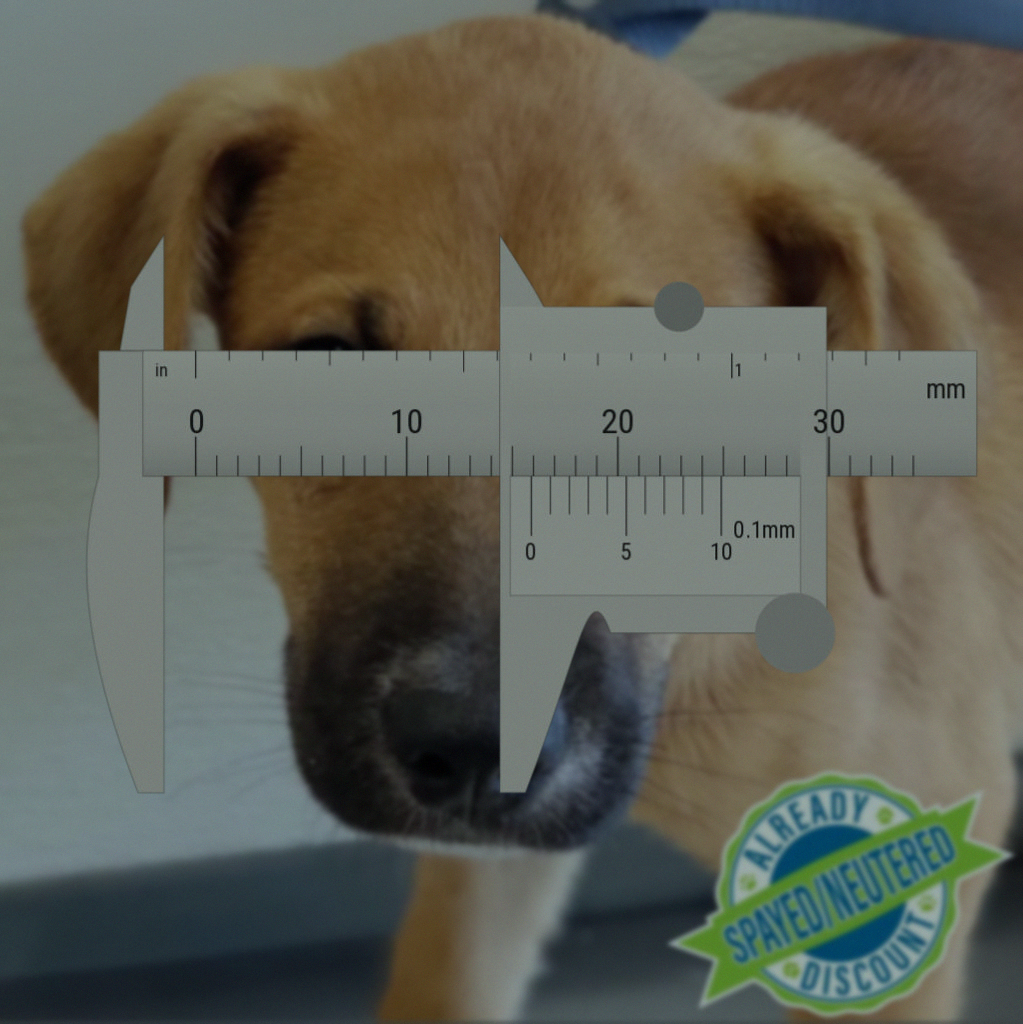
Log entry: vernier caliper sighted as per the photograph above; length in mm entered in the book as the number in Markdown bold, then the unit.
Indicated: **15.9** mm
